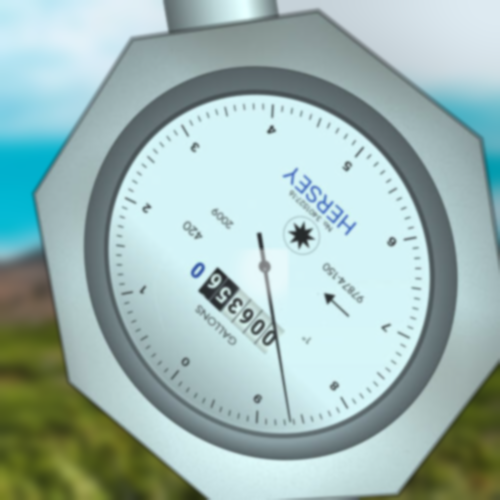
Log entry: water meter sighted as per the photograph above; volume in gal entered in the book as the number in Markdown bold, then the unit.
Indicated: **63558.6** gal
